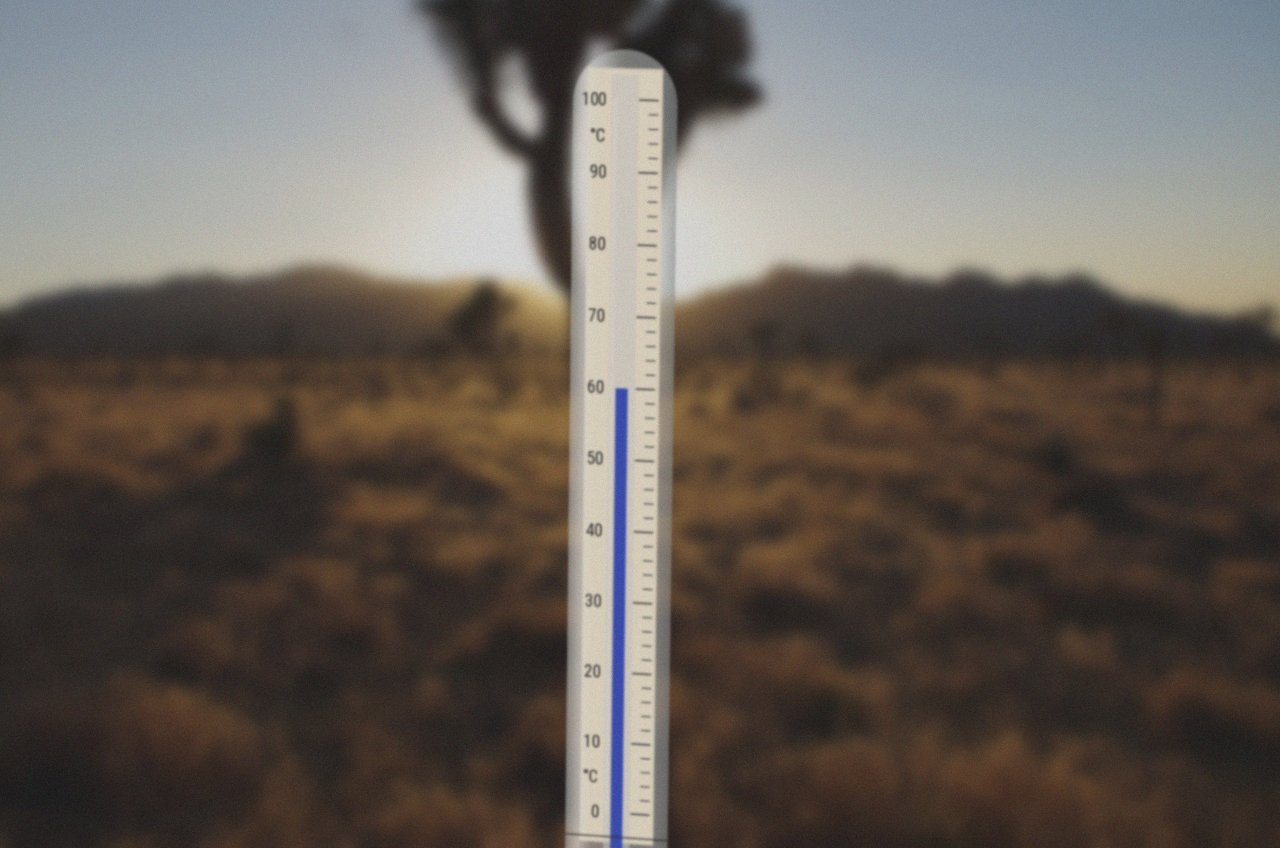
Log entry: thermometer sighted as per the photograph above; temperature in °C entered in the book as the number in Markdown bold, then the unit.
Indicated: **60** °C
